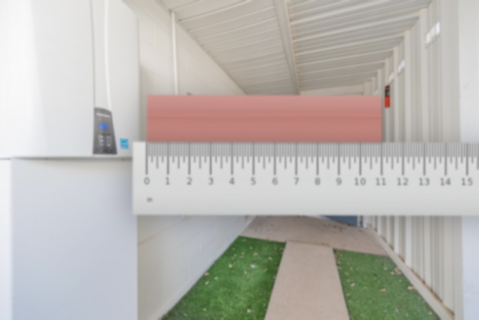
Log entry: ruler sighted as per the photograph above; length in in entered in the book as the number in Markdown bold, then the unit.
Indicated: **11** in
